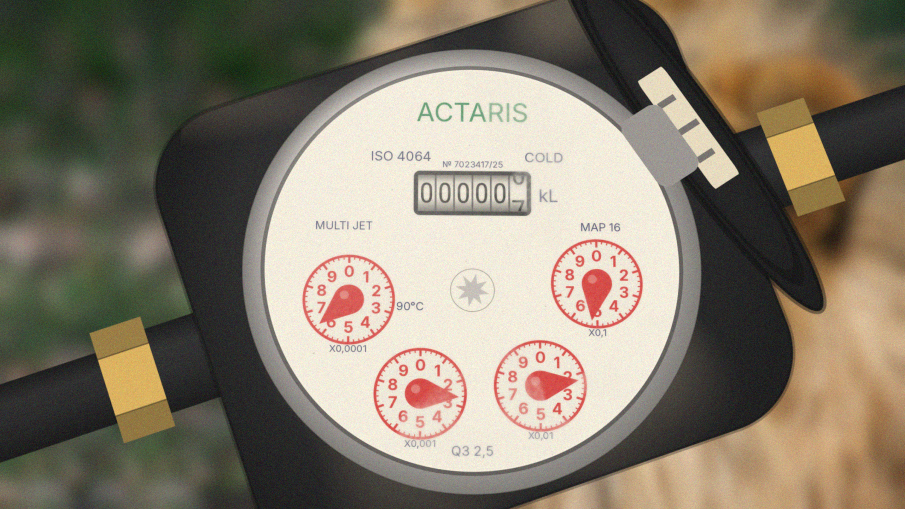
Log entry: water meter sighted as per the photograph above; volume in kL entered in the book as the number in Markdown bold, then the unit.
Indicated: **6.5226** kL
